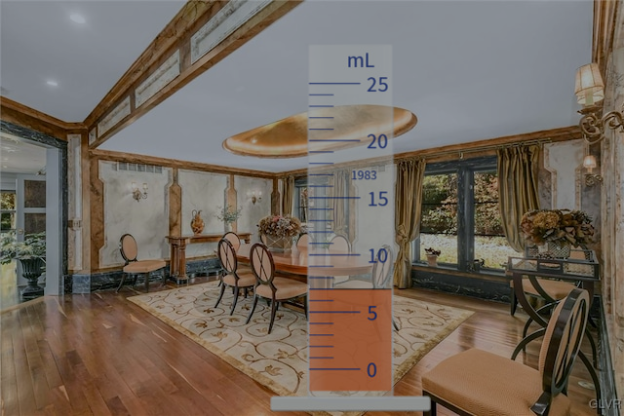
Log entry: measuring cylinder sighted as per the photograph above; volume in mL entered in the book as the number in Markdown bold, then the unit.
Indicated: **7** mL
